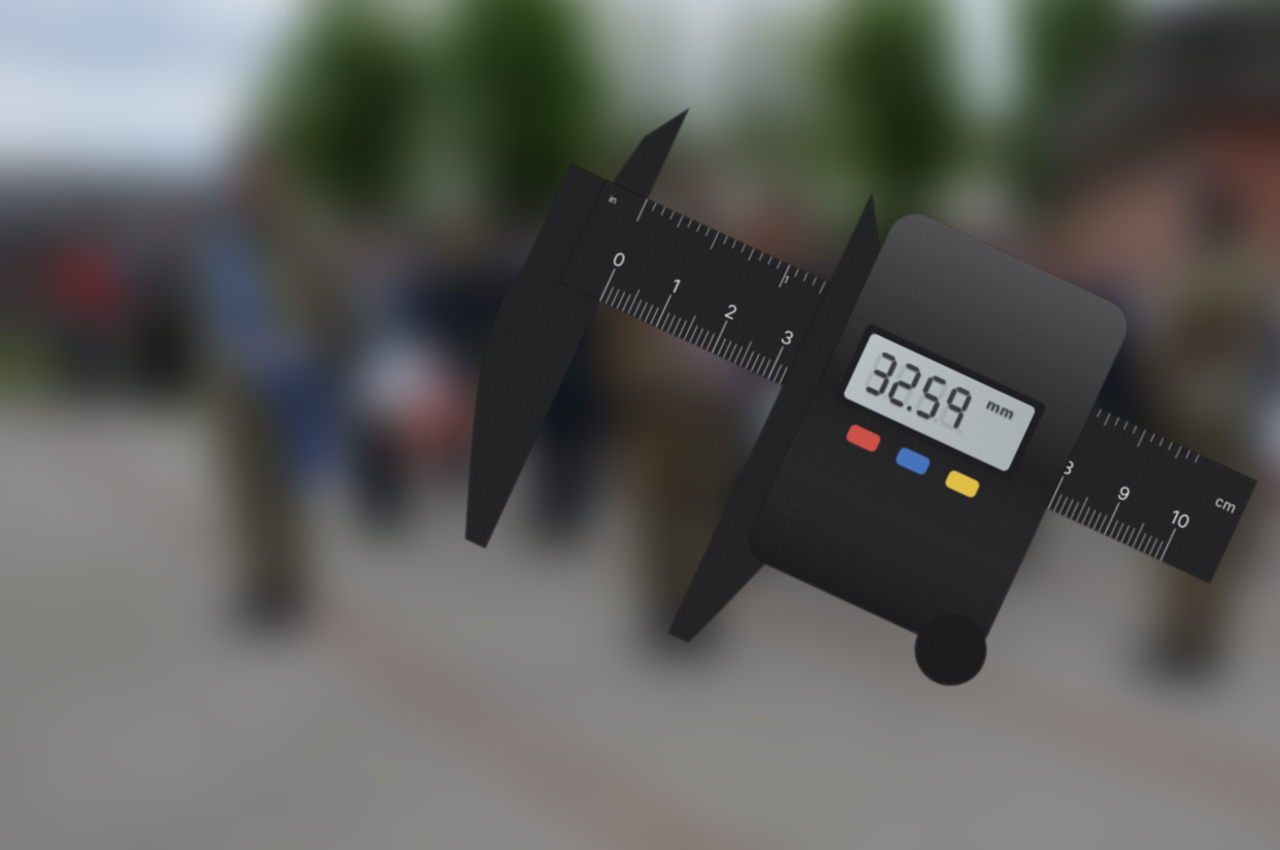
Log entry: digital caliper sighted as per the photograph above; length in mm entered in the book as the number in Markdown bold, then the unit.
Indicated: **32.59** mm
